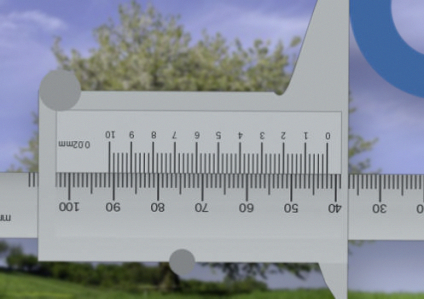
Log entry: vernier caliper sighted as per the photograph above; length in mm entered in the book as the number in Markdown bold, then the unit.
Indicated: **42.0** mm
